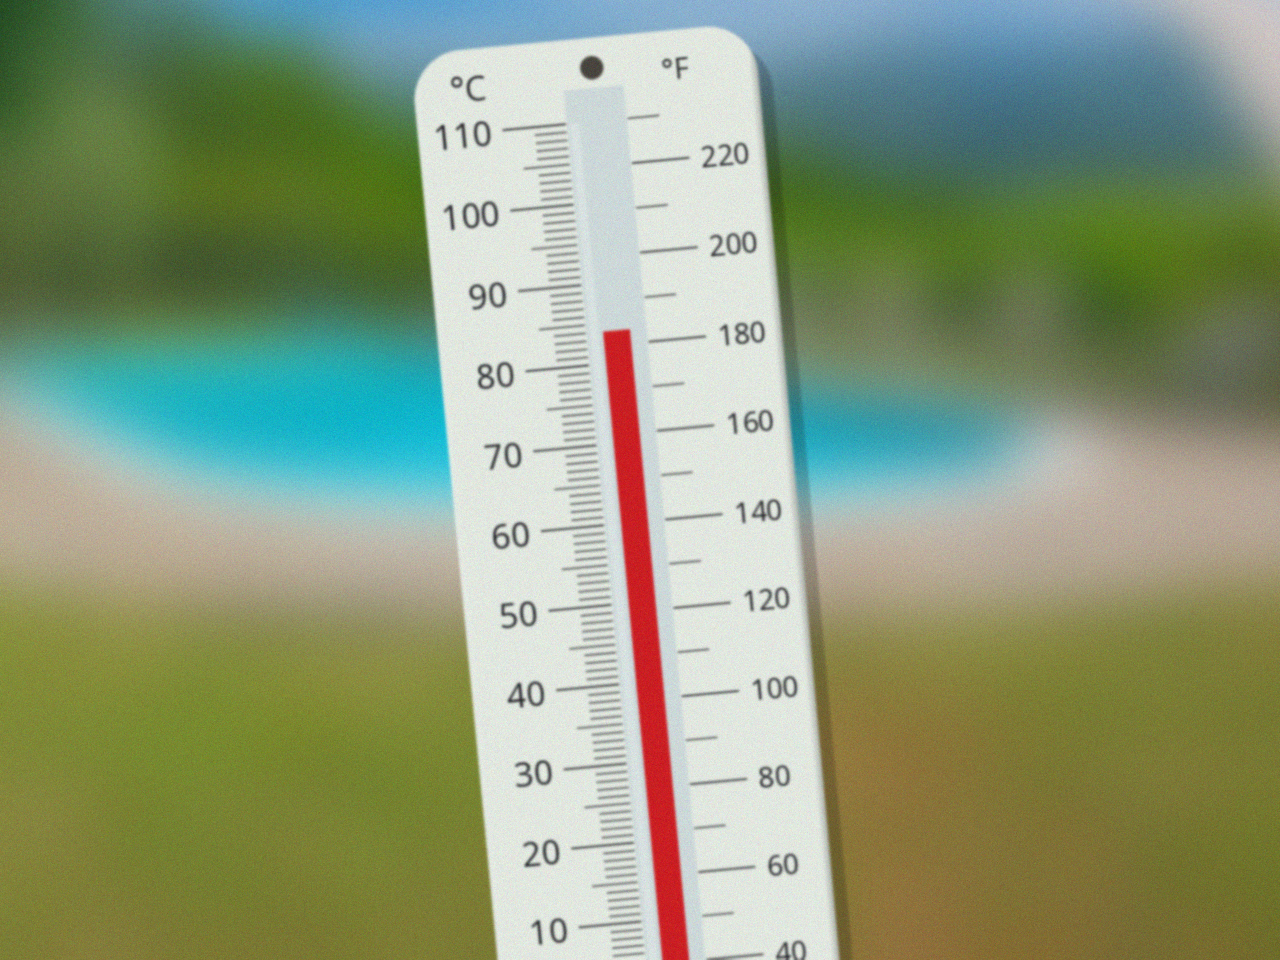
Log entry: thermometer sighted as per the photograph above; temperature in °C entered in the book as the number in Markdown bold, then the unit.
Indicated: **84** °C
